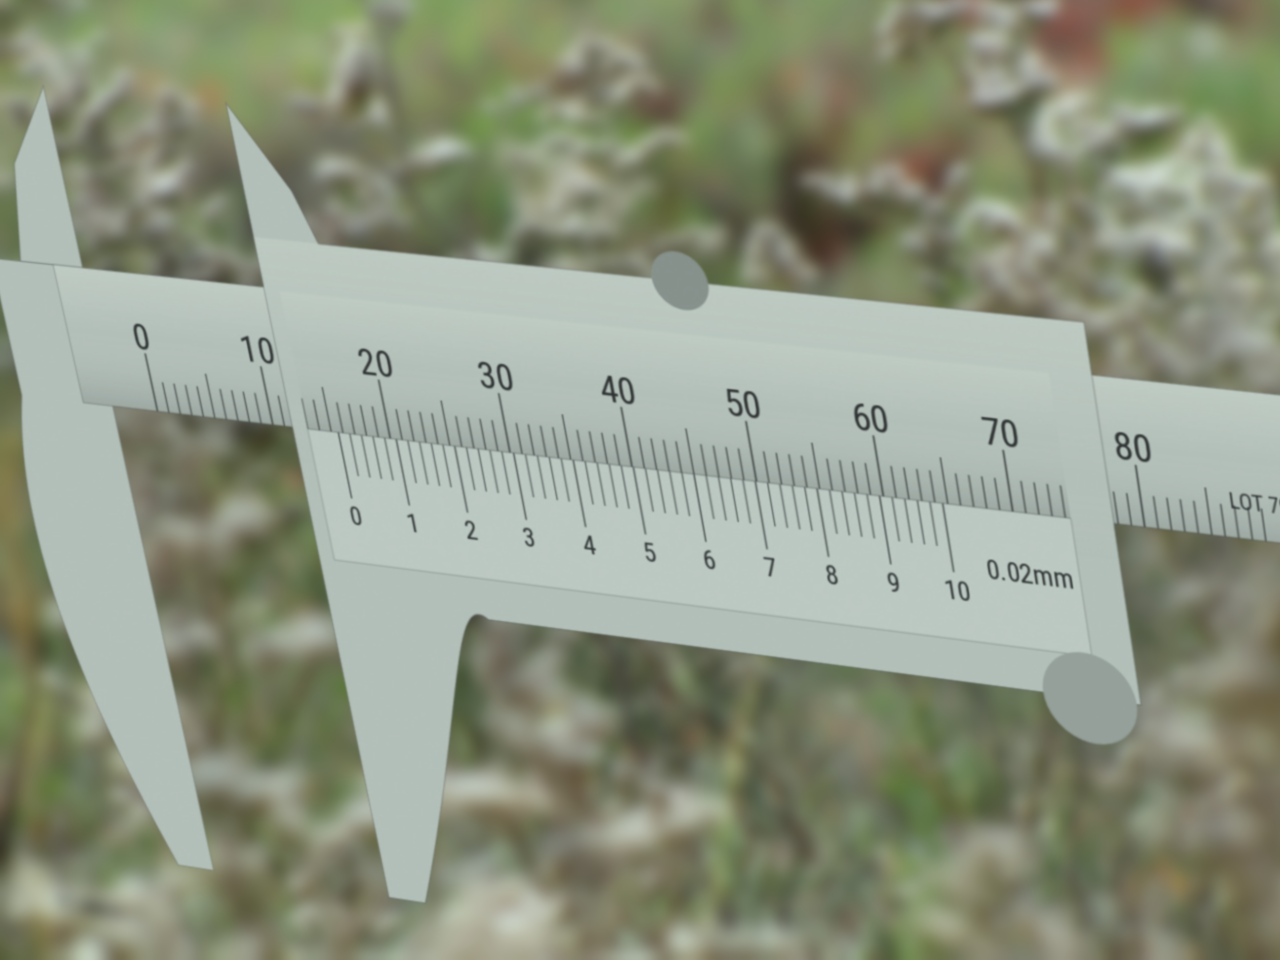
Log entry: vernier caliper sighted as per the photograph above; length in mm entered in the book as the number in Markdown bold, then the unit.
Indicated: **15.6** mm
